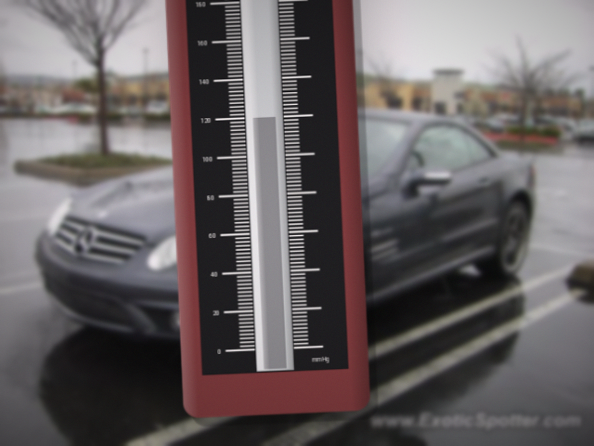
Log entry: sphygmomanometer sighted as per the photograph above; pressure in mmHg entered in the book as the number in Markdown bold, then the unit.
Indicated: **120** mmHg
